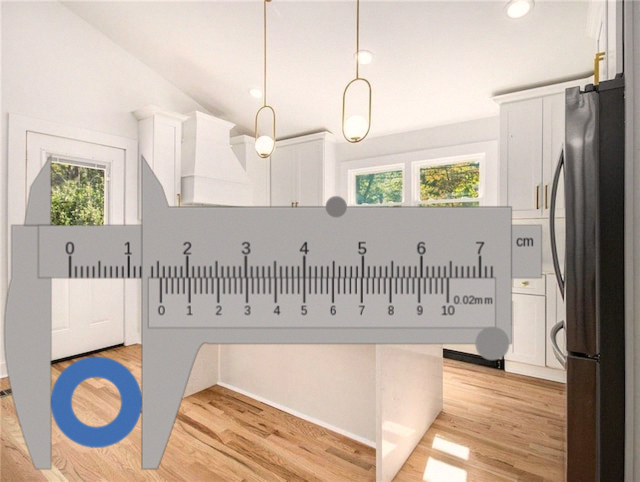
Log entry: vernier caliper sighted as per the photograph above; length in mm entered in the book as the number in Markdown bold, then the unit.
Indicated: **15.5** mm
